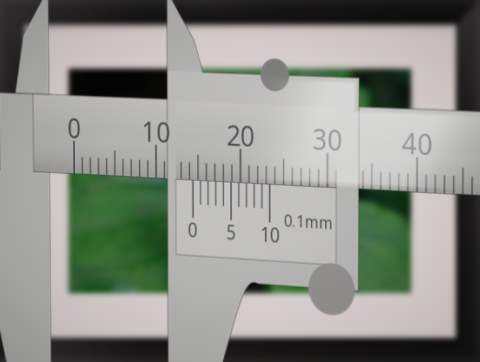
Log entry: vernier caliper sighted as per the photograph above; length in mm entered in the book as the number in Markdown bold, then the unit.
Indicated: **14.4** mm
